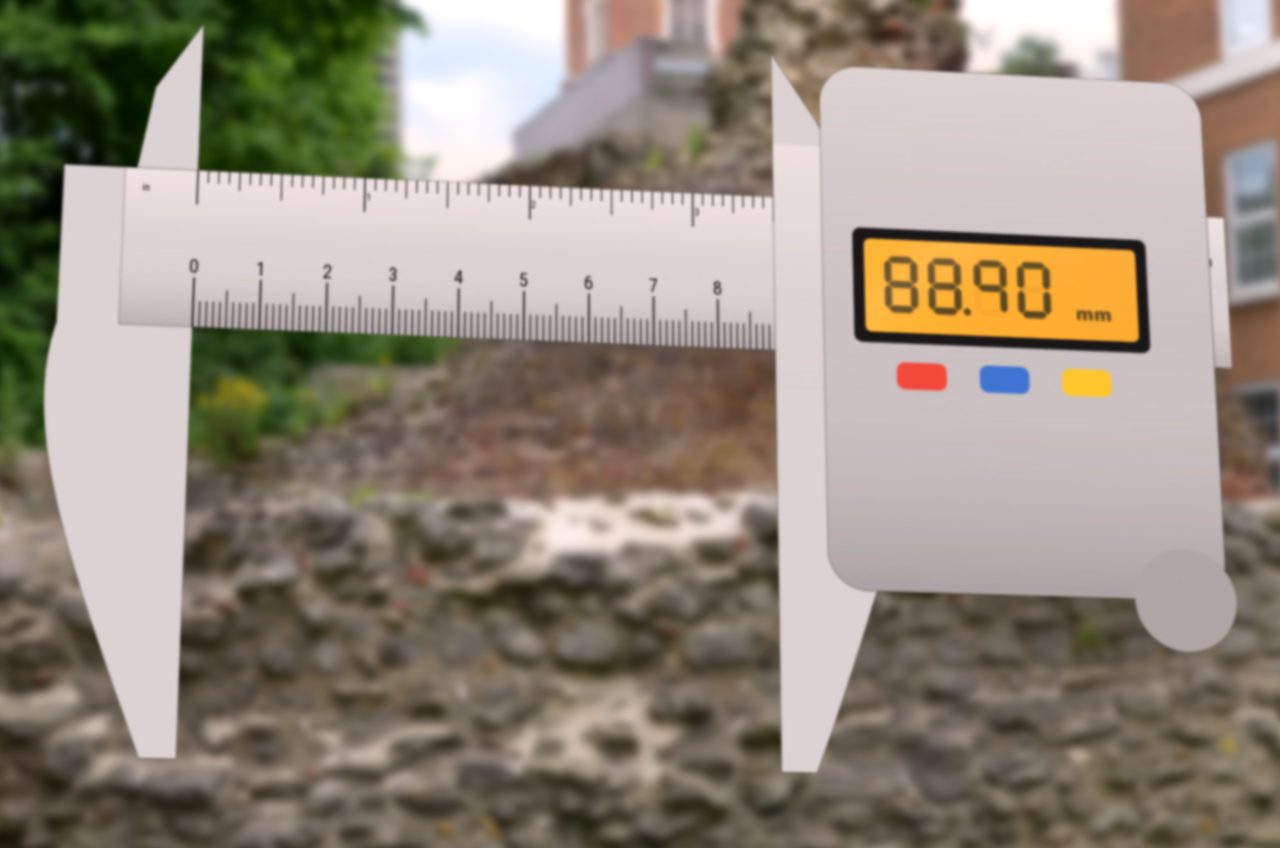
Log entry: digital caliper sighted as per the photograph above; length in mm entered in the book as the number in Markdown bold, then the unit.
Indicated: **88.90** mm
